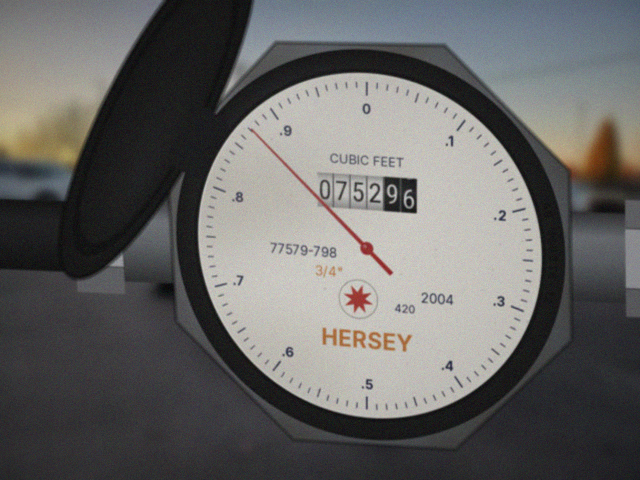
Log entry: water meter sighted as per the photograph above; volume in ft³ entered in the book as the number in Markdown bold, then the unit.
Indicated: **75295.87** ft³
